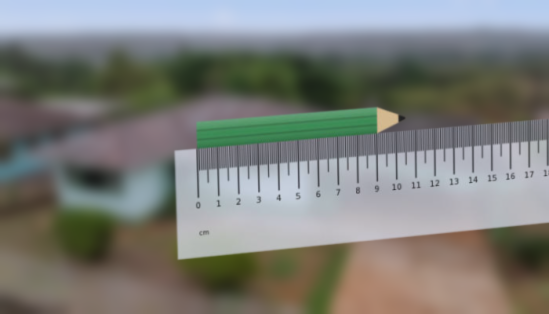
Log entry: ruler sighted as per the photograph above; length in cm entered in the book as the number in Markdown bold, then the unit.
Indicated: **10.5** cm
